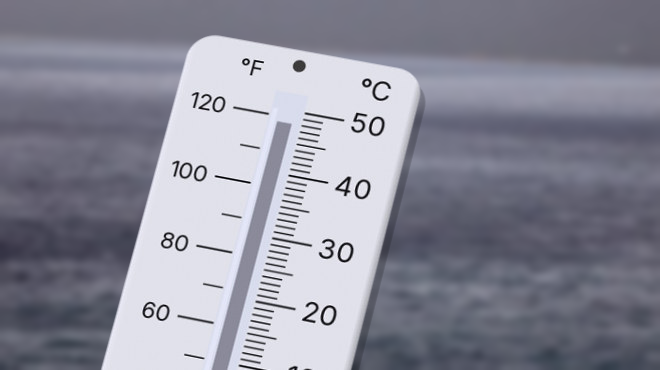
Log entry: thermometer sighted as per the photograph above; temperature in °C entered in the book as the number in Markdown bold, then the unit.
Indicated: **48** °C
